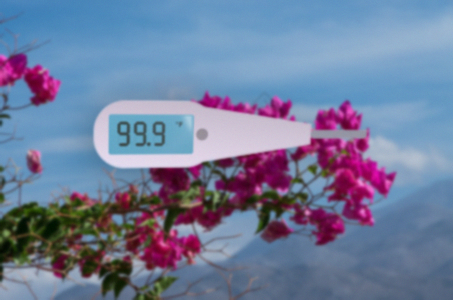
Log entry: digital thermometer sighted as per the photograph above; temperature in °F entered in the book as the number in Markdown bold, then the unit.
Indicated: **99.9** °F
